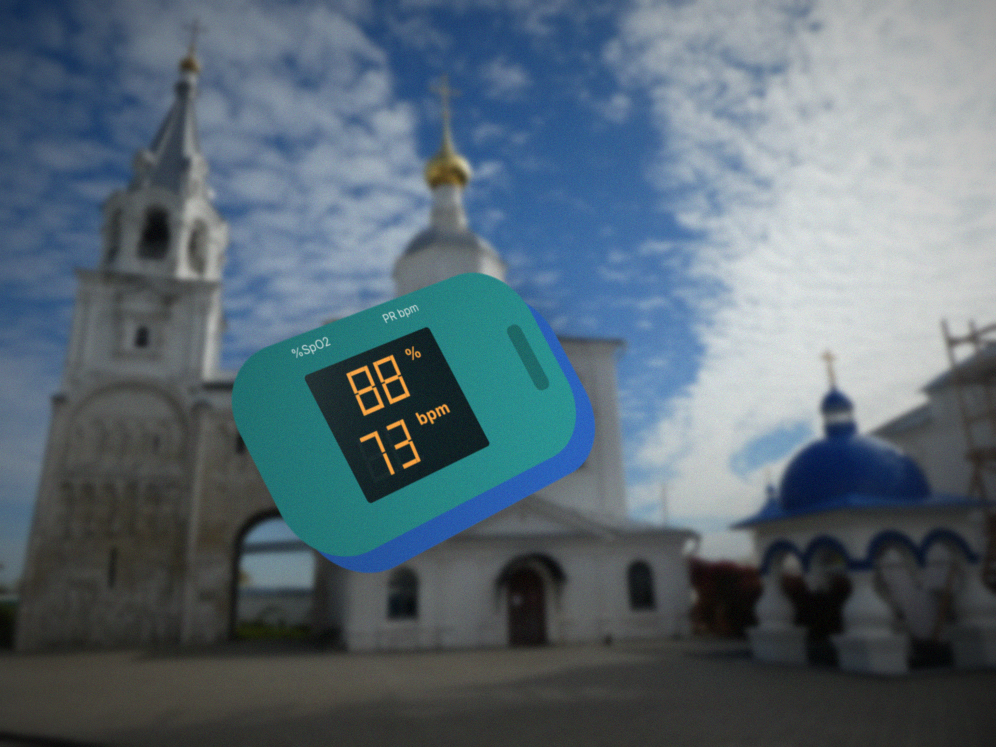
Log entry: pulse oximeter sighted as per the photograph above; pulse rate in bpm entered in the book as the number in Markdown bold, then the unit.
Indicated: **73** bpm
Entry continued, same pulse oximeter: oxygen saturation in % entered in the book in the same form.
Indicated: **88** %
